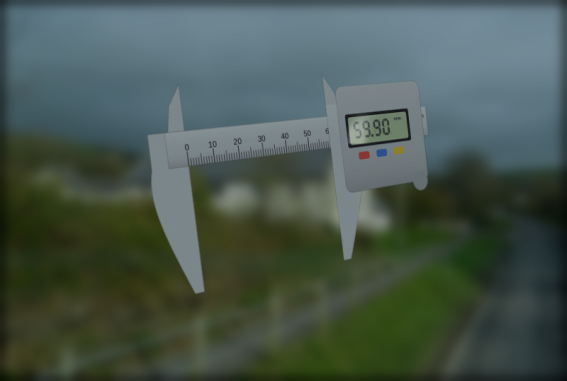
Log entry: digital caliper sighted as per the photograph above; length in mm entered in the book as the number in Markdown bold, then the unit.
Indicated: **59.90** mm
